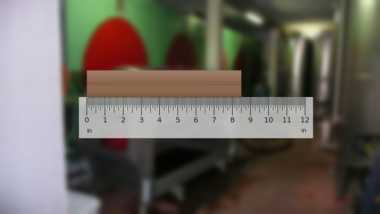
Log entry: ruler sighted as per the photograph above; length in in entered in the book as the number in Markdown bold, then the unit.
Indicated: **8.5** in
